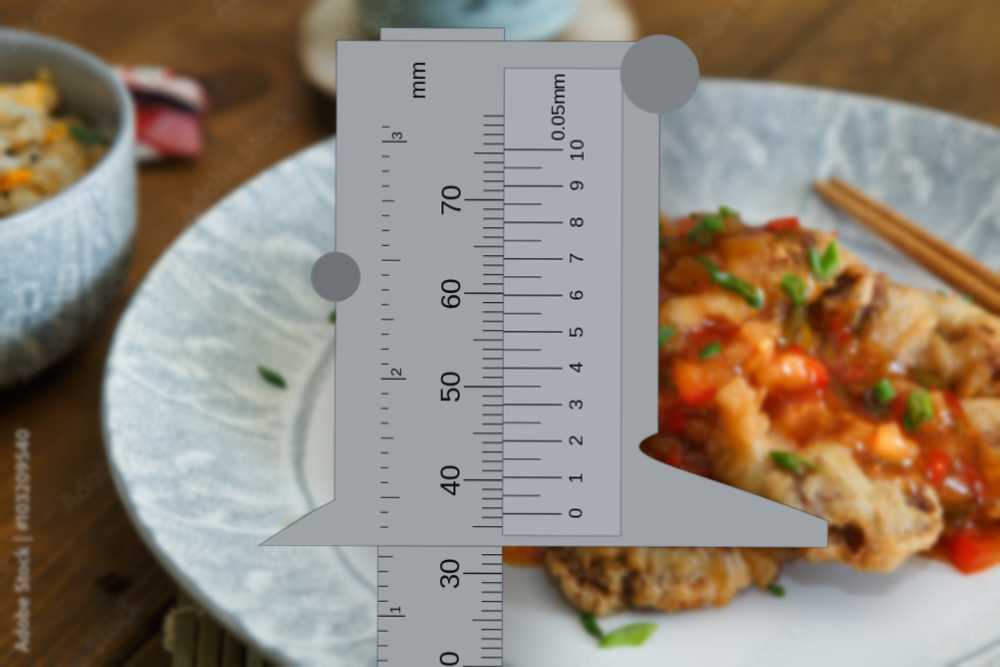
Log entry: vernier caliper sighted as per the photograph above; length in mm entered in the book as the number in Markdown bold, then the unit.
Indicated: **36.4** mm
